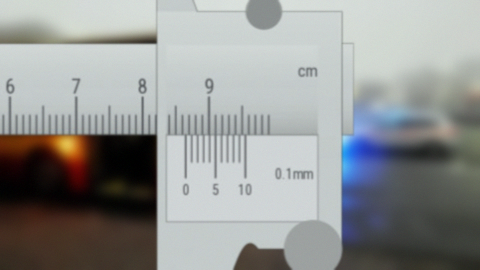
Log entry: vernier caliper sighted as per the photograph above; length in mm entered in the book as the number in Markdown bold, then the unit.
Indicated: **86.5** mm
